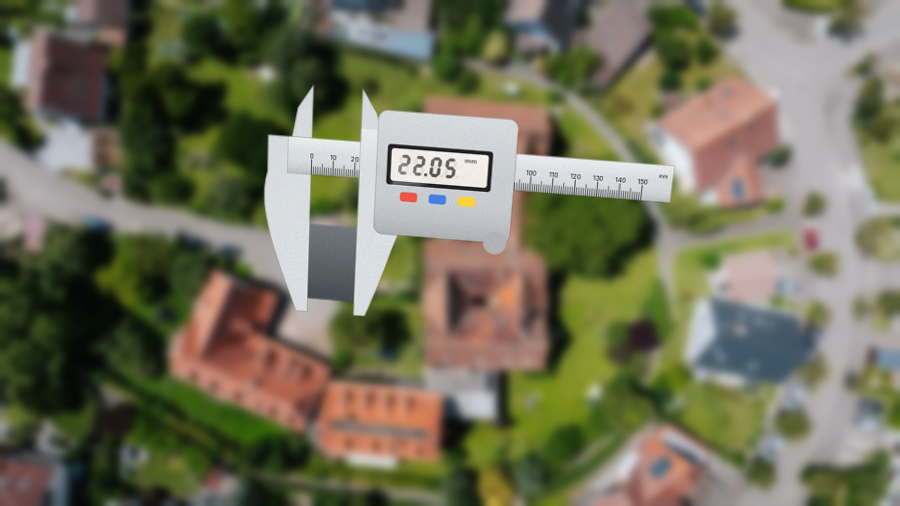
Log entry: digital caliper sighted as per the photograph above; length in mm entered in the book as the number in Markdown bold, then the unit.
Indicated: **22.05** mm
